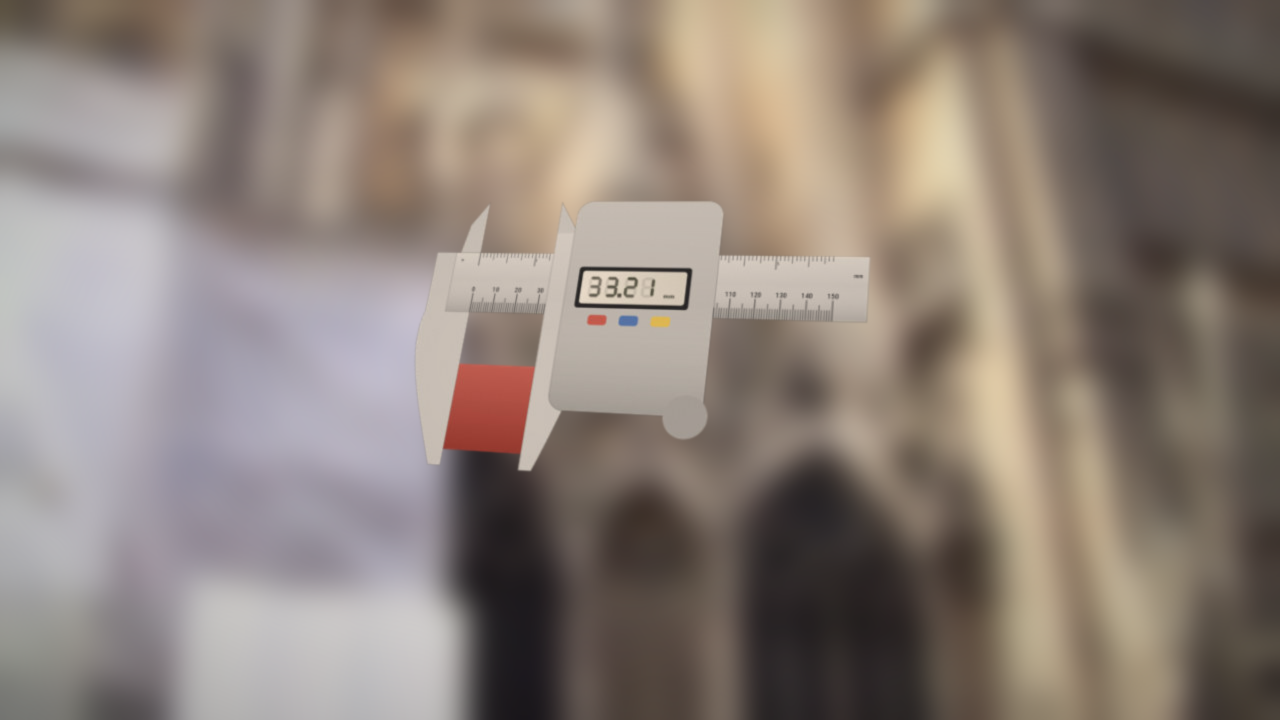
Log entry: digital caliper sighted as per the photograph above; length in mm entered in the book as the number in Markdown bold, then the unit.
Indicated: **33.21** mm
